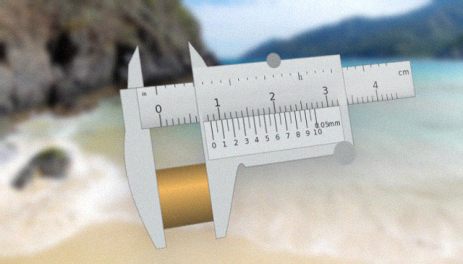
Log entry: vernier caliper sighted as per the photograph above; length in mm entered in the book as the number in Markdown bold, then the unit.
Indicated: **8.4** mm
